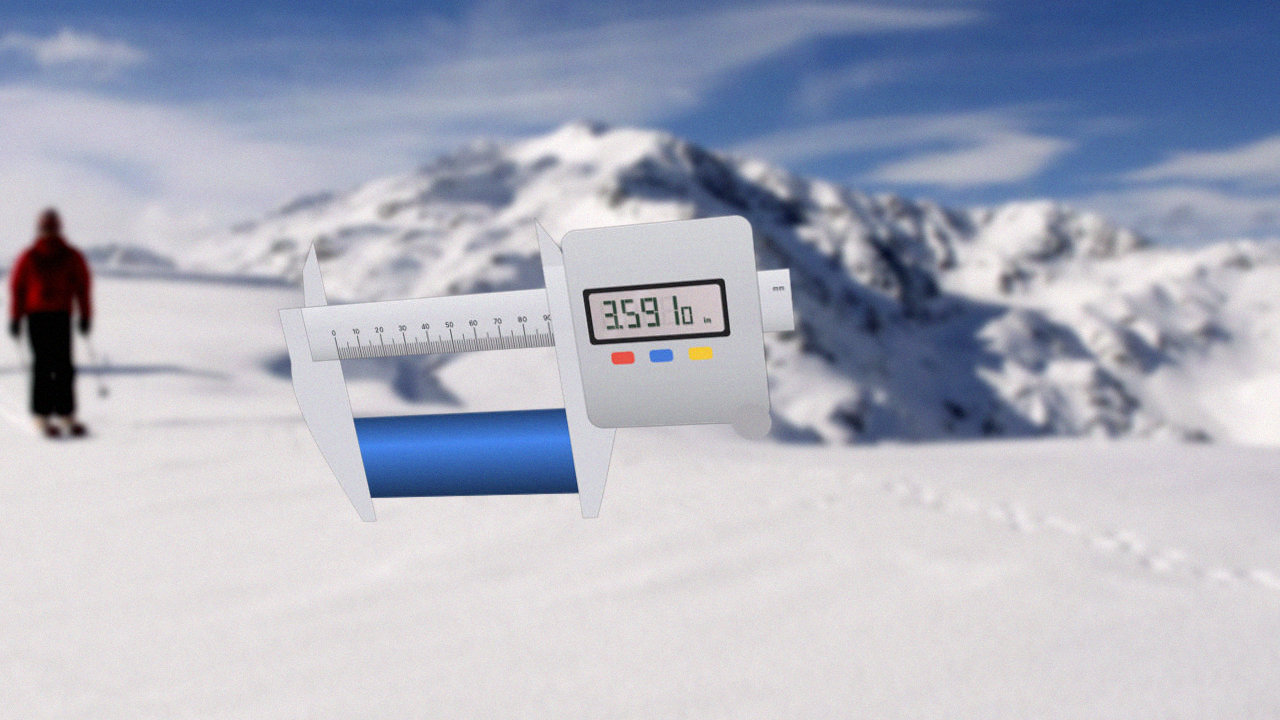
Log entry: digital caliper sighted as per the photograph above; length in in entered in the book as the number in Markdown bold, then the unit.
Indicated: **3.5910** in
